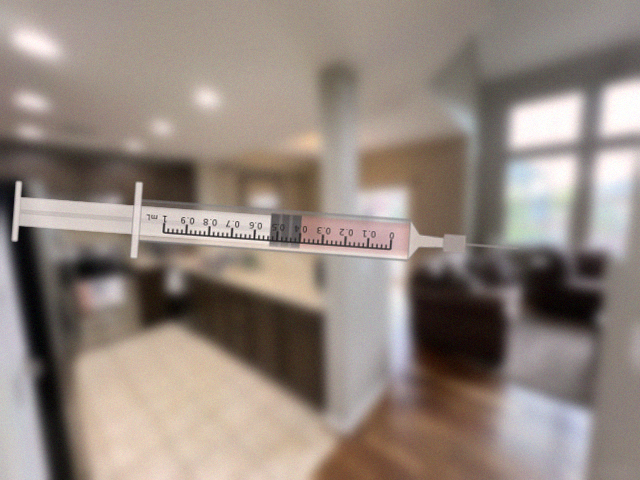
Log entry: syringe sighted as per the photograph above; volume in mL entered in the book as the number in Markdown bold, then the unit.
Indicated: **0.4** mL
